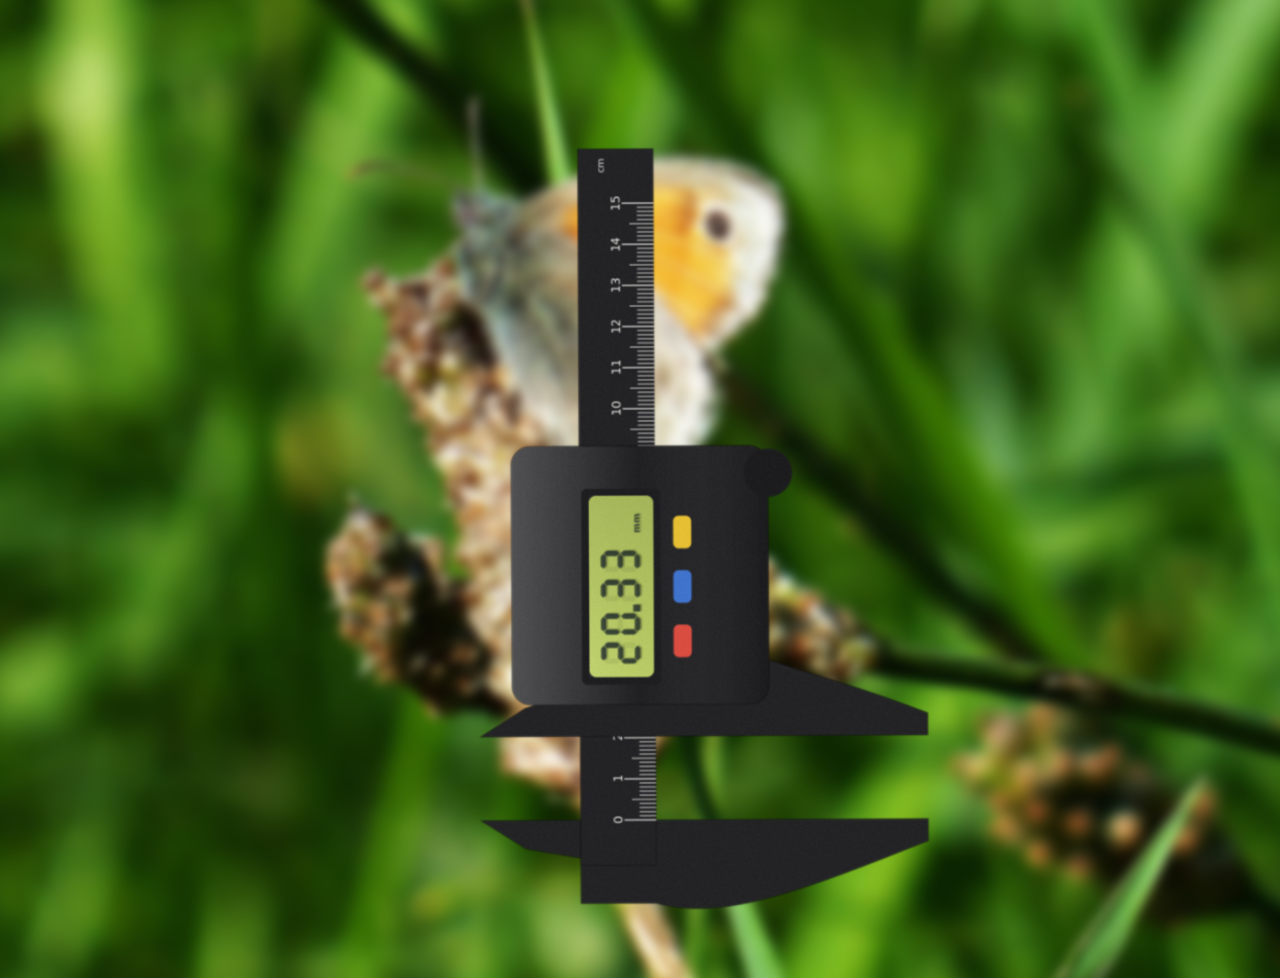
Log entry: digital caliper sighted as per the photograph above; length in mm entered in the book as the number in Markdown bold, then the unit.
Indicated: **20.33** mm
